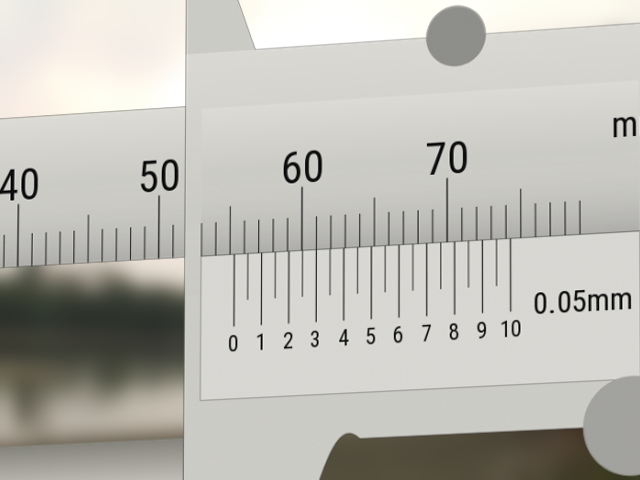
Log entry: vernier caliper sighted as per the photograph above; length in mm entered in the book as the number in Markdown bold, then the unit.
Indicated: **55.3** mm
